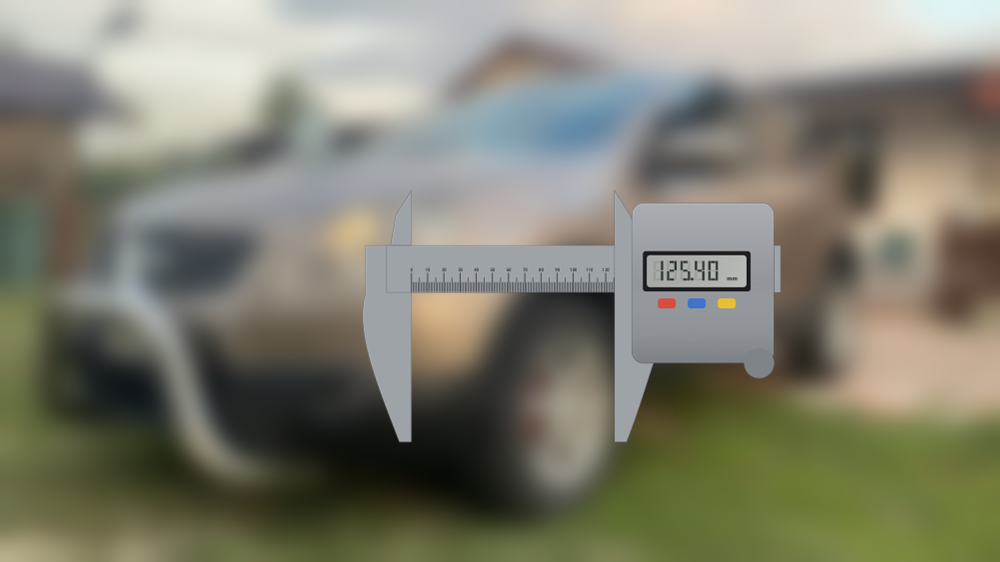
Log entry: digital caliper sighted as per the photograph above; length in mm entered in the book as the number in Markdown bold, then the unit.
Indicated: **125.40** mm
